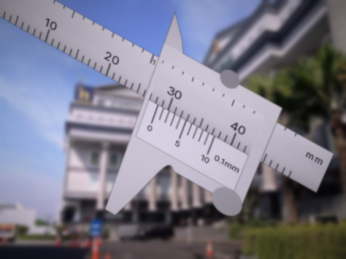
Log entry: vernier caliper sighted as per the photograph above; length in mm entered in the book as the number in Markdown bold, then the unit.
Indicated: **28.4** mm
